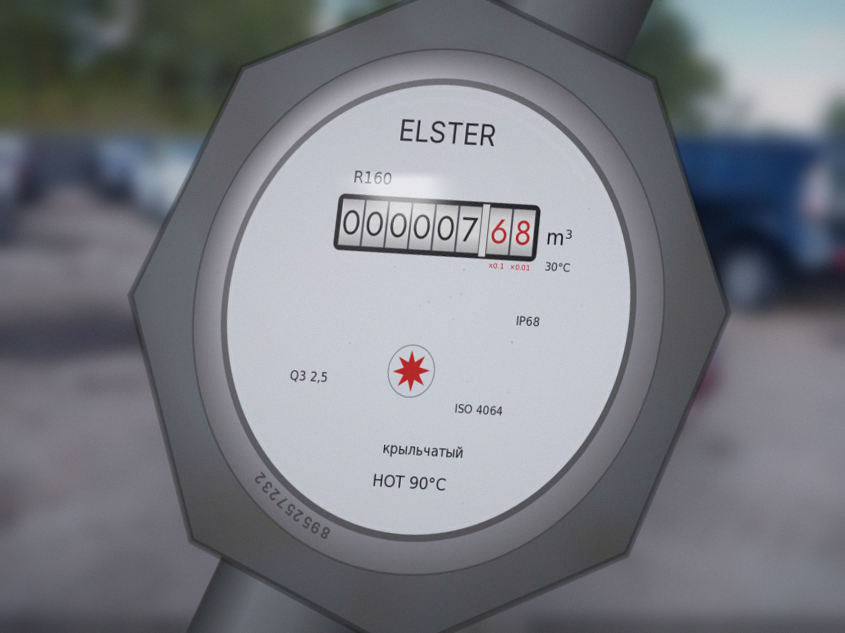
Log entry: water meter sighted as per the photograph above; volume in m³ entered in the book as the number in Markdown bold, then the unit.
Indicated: **7.68** m³
